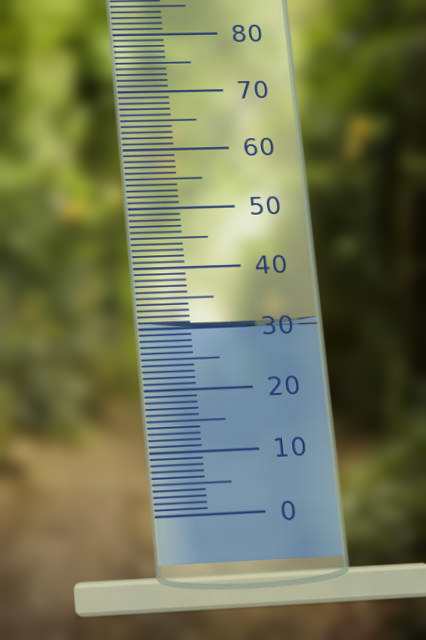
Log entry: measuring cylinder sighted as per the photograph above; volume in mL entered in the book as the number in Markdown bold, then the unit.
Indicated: **30** mL
